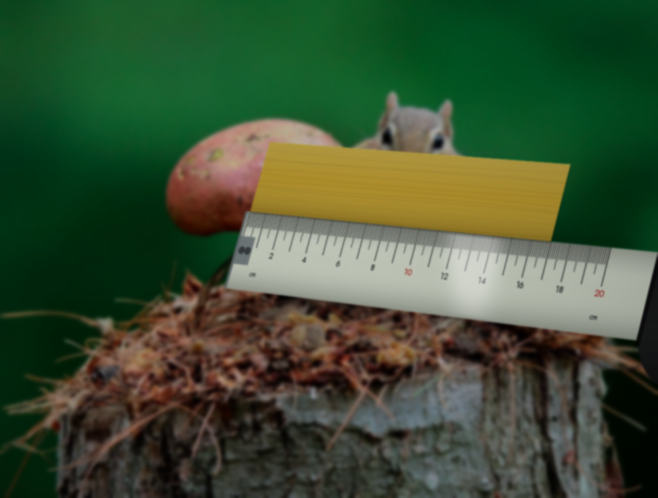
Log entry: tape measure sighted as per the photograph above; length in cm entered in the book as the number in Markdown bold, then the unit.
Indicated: **17** cm
